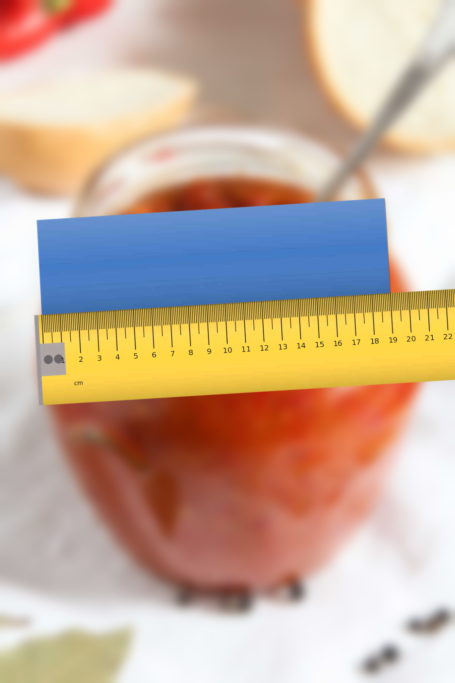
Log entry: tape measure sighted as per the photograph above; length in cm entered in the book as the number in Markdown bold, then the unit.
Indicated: **19** cm
